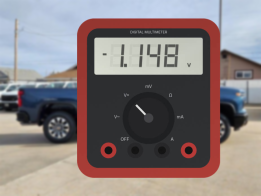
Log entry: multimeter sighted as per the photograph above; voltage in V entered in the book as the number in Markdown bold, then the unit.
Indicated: **-1.148** V
